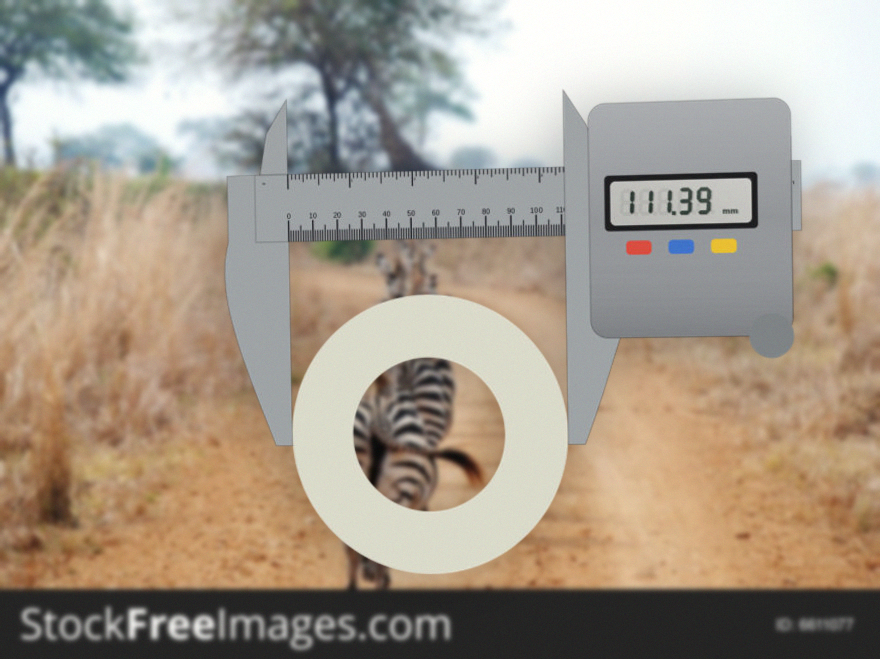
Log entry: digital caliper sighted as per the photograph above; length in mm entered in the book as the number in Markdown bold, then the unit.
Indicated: **111.39** mm
